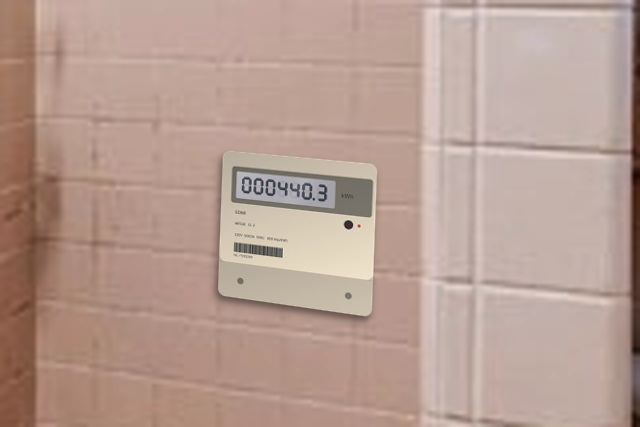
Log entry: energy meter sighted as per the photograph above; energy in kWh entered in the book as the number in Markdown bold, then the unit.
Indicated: **440.3** kWh
